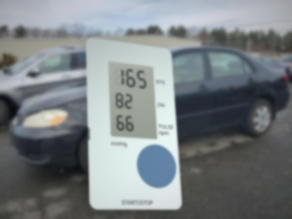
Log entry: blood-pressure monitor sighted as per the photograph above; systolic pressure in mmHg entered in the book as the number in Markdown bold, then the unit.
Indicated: **165** mmHg
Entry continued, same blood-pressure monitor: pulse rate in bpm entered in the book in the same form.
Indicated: **66** bpm
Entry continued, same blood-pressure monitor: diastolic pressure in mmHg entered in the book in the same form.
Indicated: **82** mmHg
